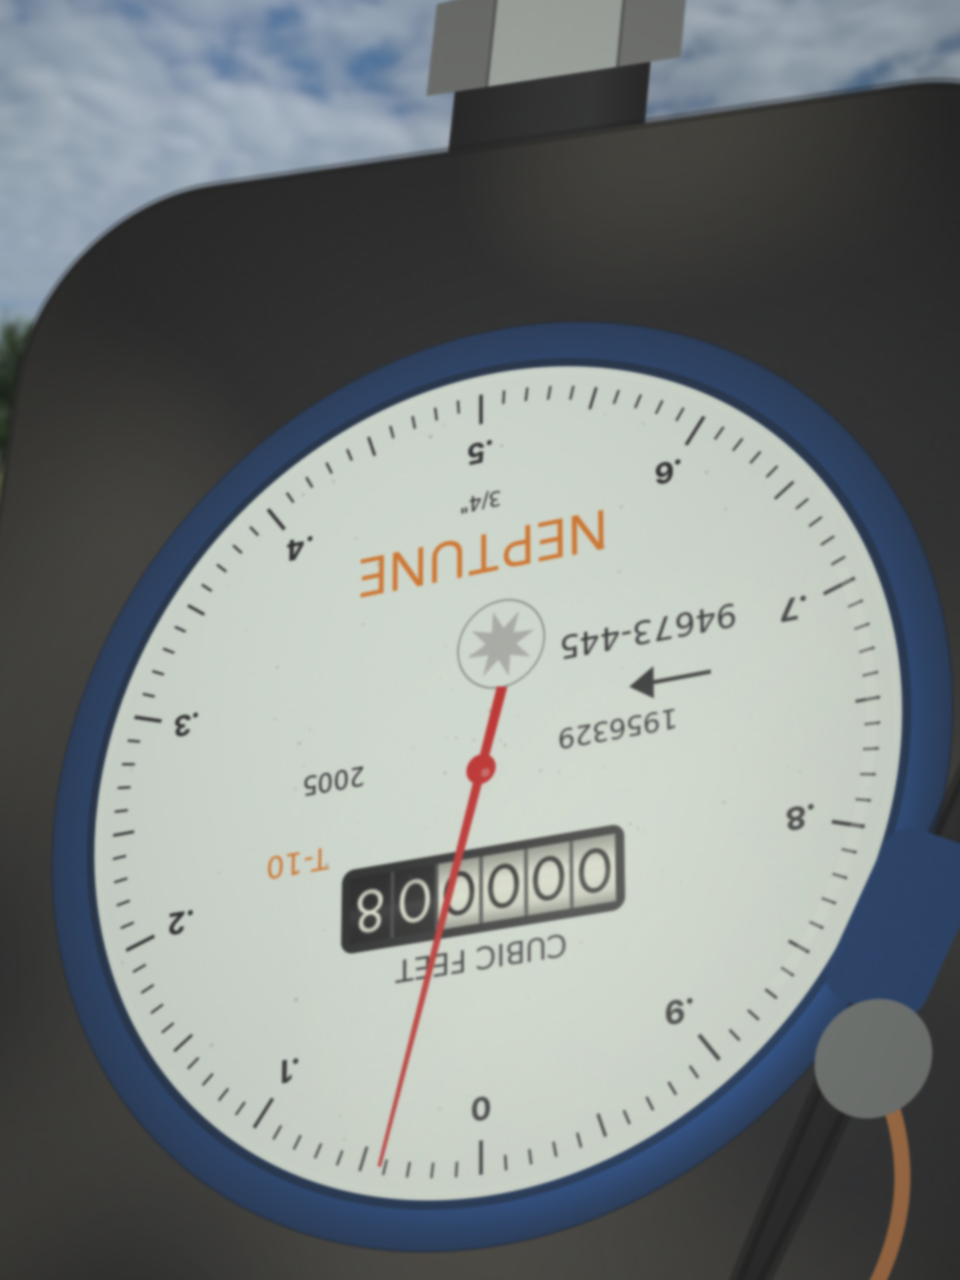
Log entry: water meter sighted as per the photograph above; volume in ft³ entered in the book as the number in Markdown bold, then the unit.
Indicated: **8.04** ft³
